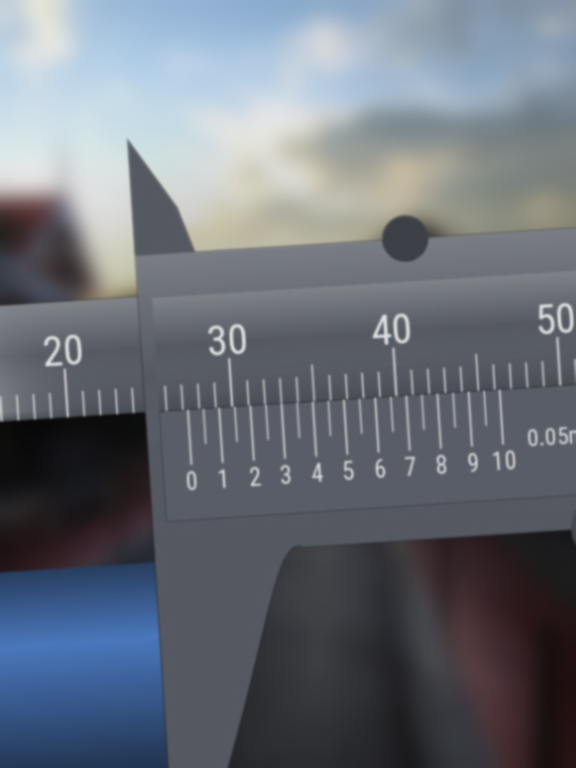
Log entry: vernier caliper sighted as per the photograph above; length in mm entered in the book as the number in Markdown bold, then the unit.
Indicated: **27.3** mm
